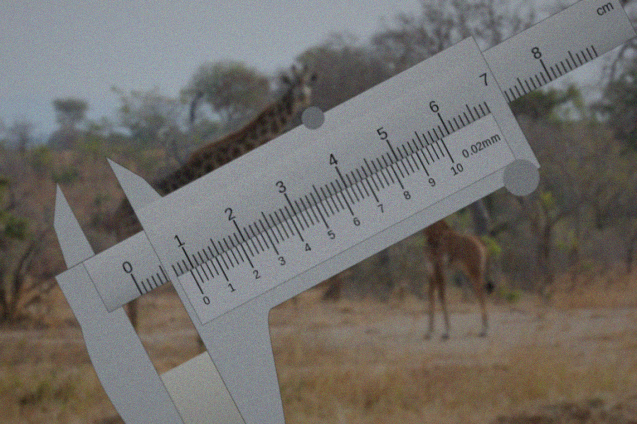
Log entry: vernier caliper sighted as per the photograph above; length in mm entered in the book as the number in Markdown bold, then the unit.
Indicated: **9.4** mm
